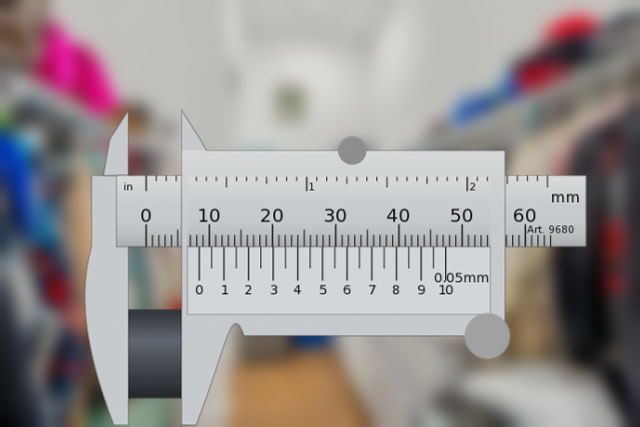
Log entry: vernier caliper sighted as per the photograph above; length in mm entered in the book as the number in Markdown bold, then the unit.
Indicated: **8.4** mm
